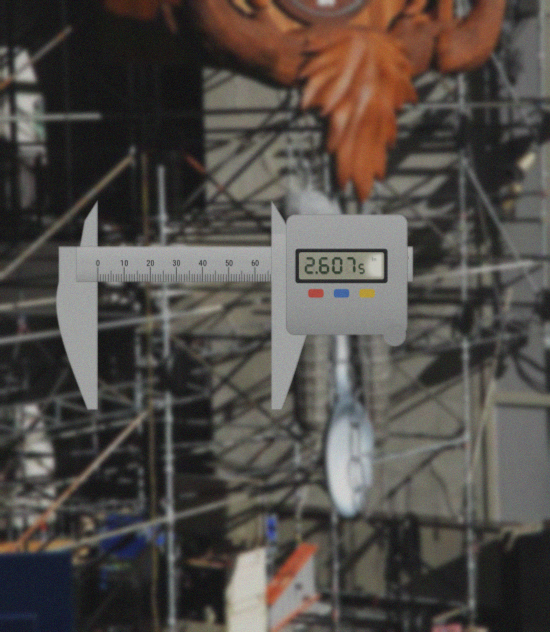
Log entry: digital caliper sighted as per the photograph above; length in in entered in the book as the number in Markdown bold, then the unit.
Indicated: **2.6075** in
